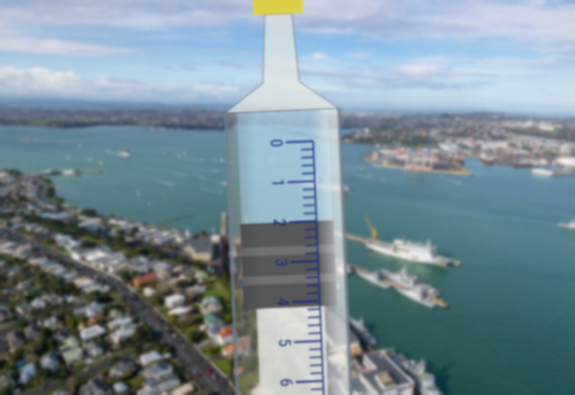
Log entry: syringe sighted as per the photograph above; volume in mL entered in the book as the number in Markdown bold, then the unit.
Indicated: **2** mL
